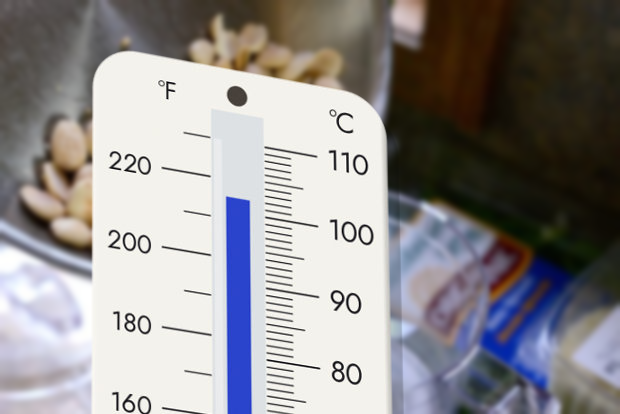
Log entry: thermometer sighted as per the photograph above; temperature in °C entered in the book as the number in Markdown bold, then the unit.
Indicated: **102** °C
